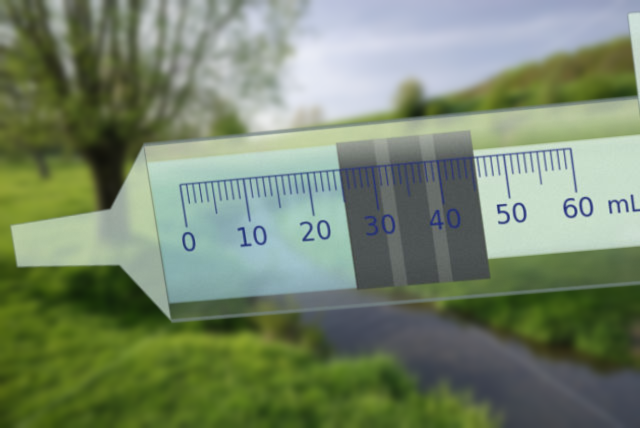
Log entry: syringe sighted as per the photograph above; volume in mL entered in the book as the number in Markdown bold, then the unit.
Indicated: **25** mL
